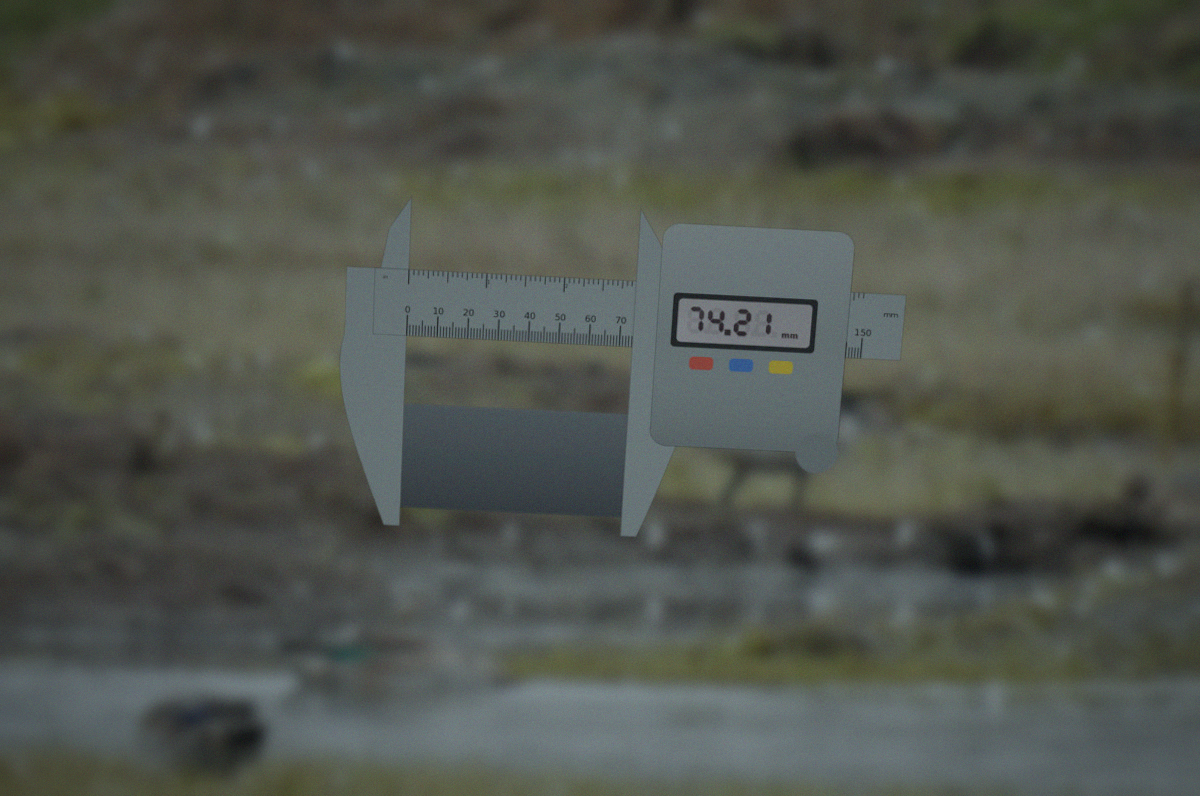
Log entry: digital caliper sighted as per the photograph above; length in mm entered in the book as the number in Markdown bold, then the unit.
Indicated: **74.21** mm
